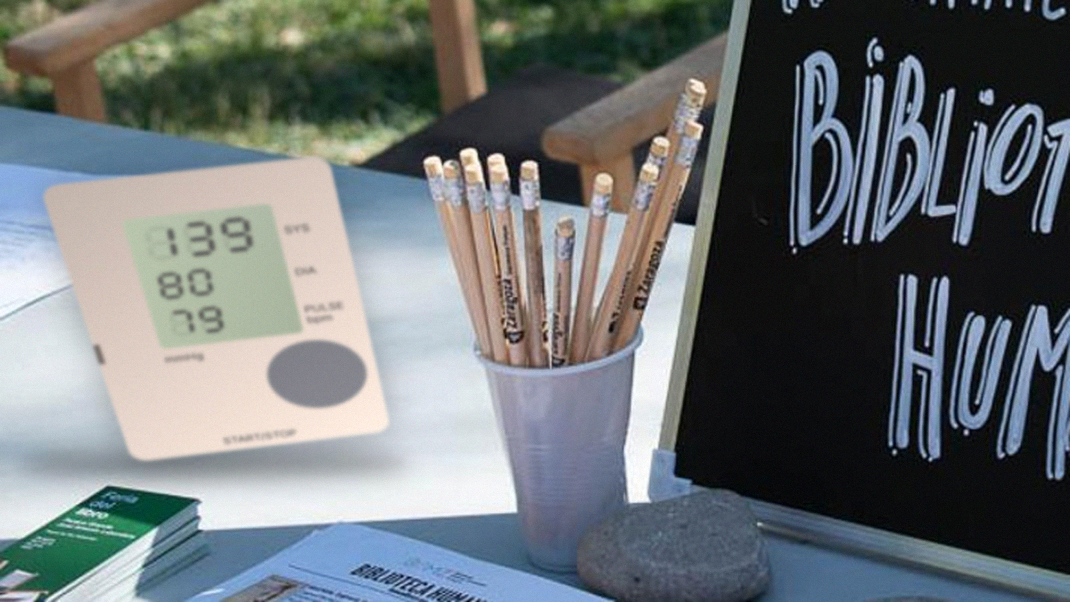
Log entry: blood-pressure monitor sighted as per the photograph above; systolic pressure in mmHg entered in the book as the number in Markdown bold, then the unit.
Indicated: **139** mmHg
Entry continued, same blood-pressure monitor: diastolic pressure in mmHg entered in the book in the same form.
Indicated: **80** mmHg
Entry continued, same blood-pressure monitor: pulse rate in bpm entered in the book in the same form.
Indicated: **79** bpm
